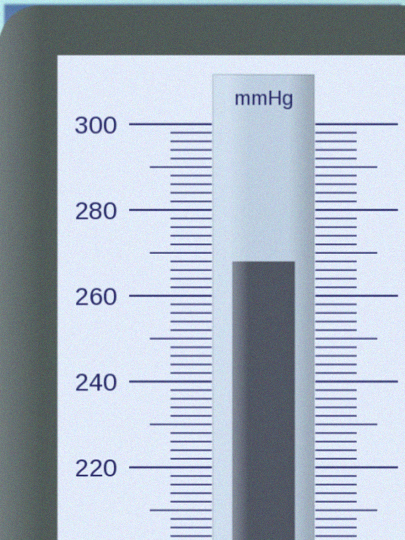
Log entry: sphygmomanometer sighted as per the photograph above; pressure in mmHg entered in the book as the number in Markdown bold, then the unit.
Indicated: **268** mmHg
